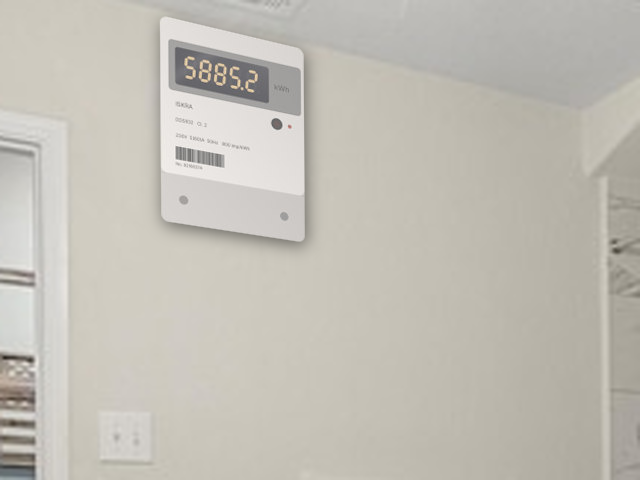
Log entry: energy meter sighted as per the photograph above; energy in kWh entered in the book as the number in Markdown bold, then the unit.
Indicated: **5885.2** kWh
